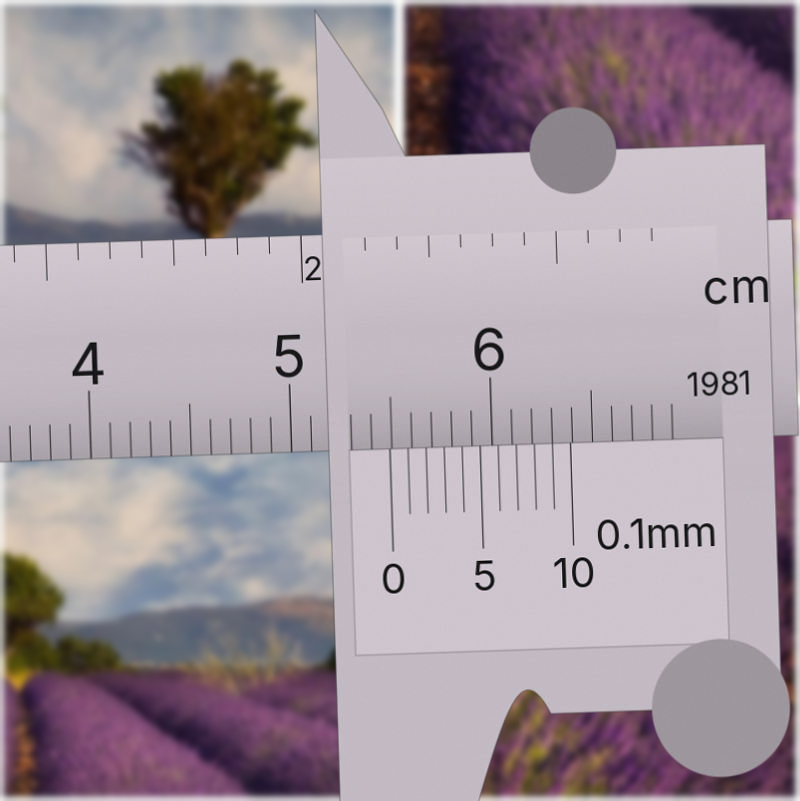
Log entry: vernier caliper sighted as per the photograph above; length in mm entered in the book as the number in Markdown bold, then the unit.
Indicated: **54.9** mm
